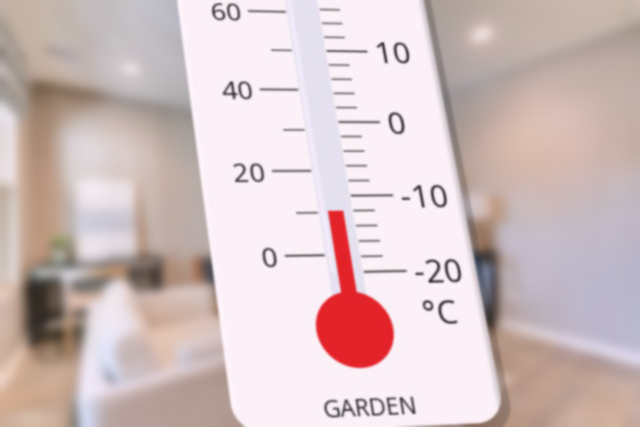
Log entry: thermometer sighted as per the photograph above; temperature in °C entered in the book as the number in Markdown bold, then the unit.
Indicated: **-12** °C
